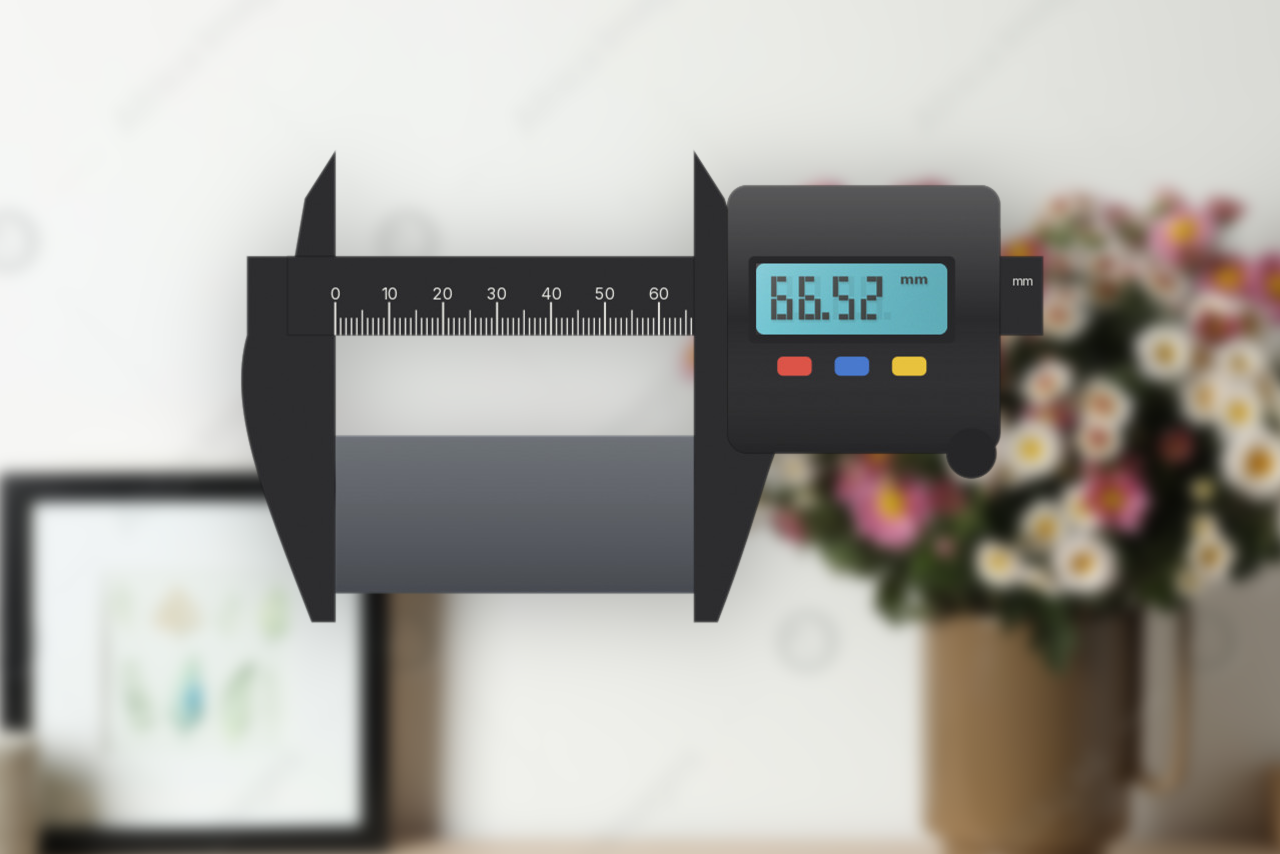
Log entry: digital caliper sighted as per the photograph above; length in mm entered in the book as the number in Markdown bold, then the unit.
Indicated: **66.52** mm
